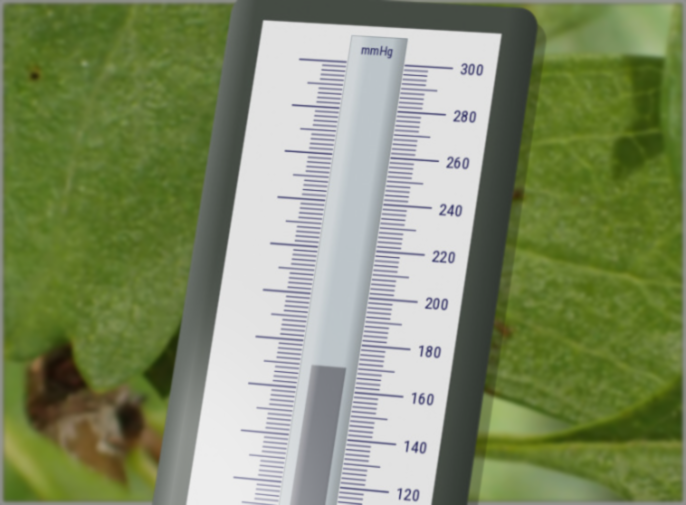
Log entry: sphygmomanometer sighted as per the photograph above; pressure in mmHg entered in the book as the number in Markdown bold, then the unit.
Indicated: **170** mmHg
